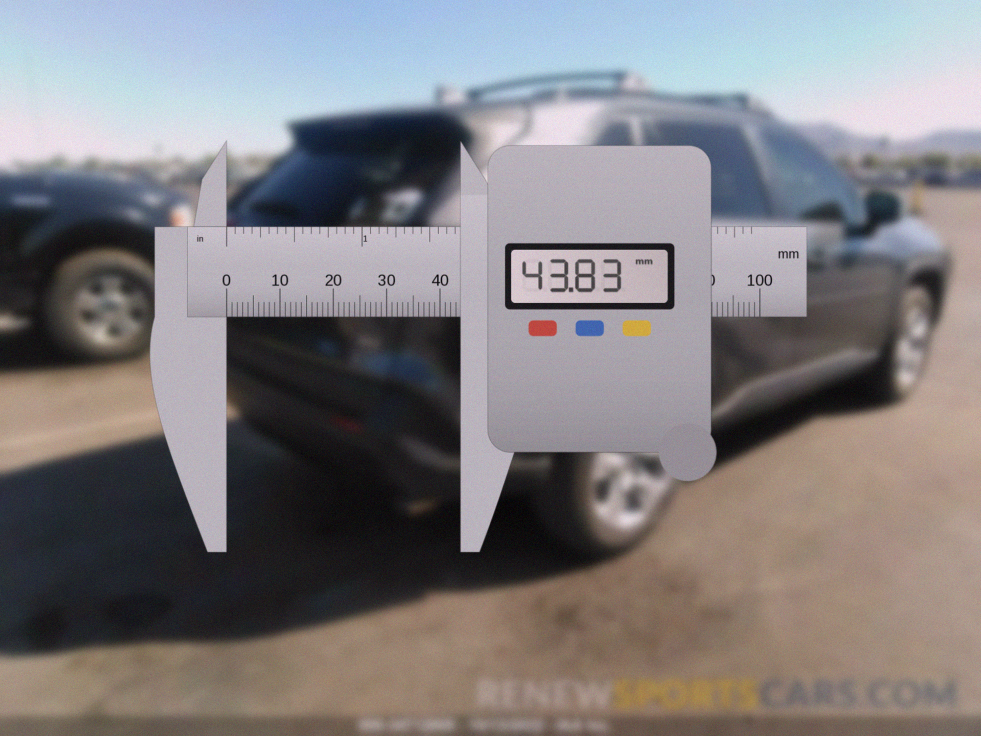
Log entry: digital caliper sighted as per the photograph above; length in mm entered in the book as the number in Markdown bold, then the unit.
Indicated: **43.83** mm
